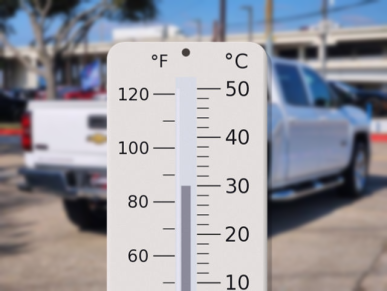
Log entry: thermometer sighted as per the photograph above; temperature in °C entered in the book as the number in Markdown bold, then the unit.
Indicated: **30** °C
